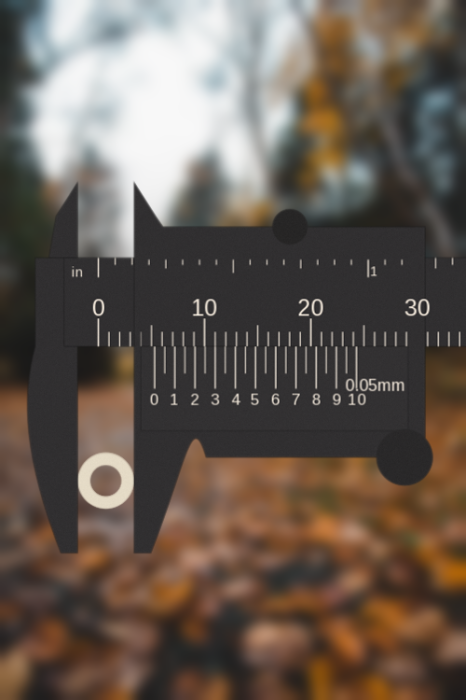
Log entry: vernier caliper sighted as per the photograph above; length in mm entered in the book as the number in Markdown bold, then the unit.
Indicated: **5.3** mm
